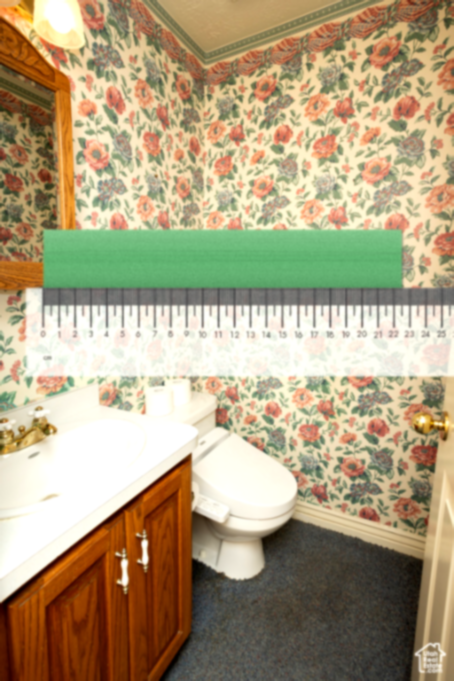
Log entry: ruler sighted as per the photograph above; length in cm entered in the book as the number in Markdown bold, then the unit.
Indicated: **22.5** cm
